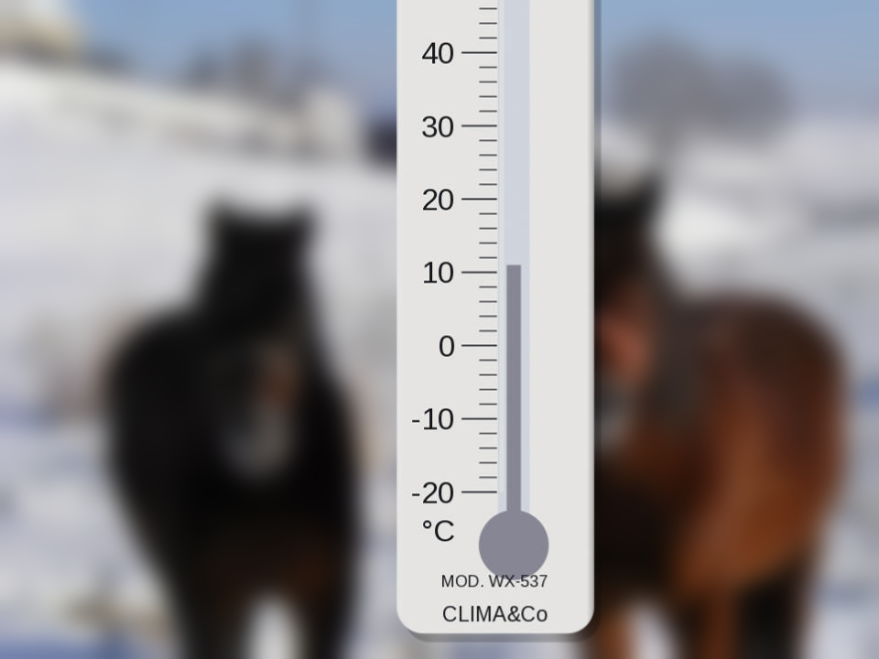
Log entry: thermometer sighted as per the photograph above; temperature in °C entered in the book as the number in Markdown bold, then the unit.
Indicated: **11** °C
